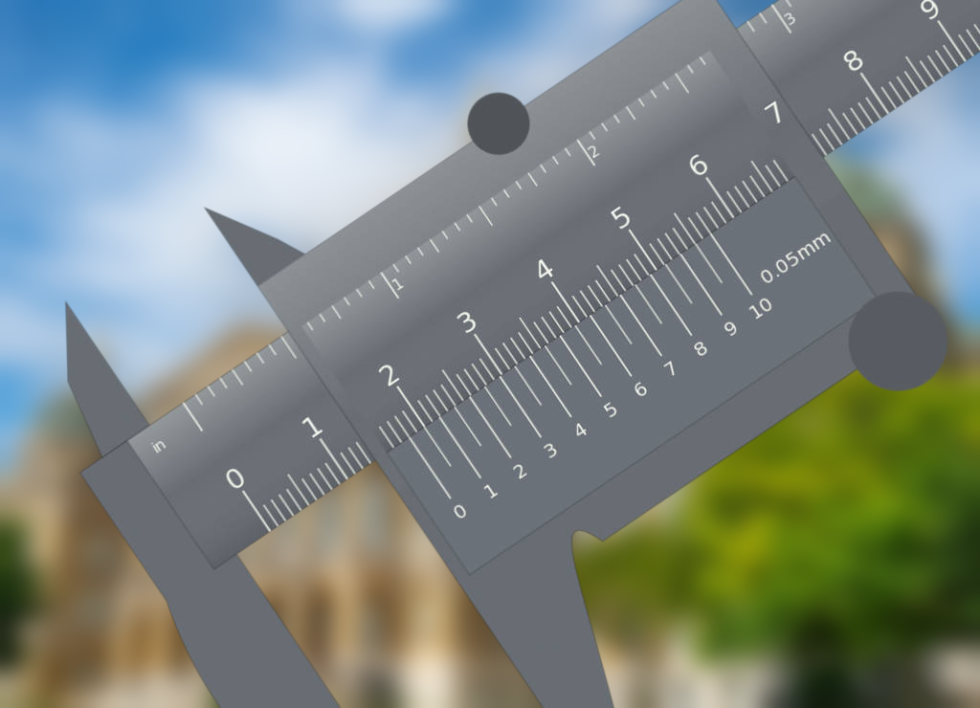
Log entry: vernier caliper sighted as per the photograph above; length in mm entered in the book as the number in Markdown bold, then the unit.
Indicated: **18.0** mm
